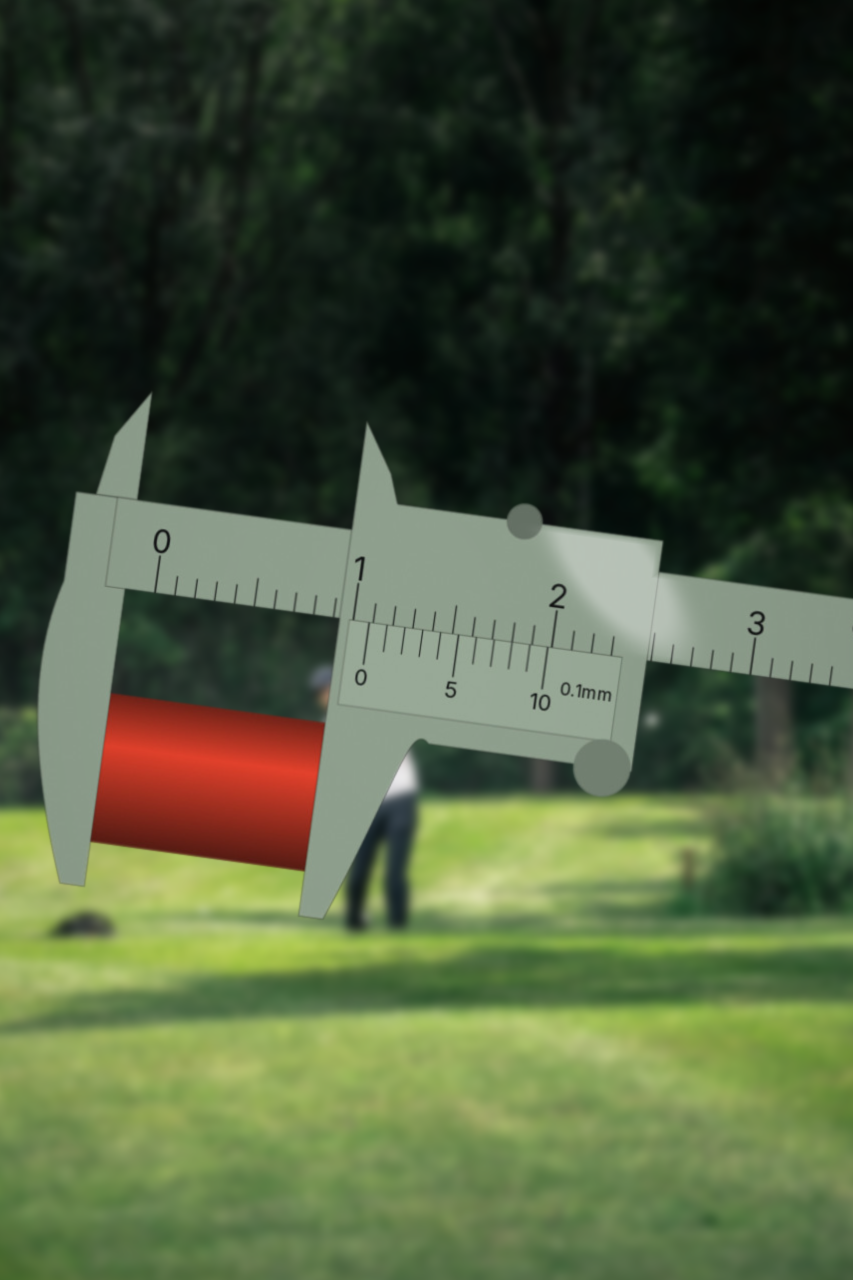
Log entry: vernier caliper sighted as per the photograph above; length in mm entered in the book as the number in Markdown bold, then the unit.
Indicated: **10.8** mm
